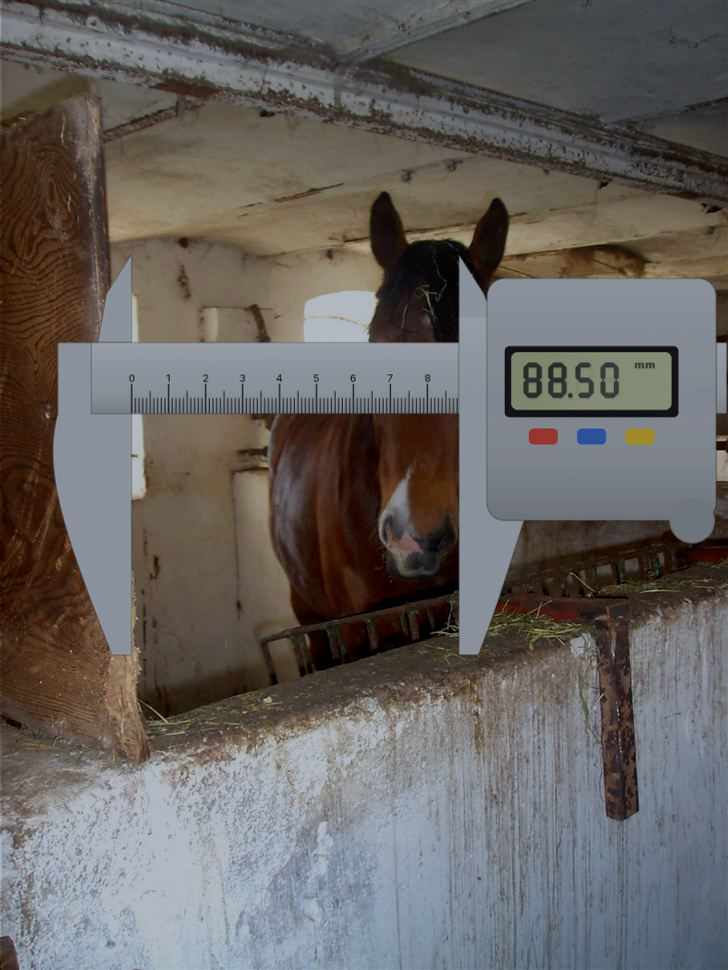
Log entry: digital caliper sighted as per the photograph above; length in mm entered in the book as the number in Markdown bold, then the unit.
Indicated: **88.50** mm
